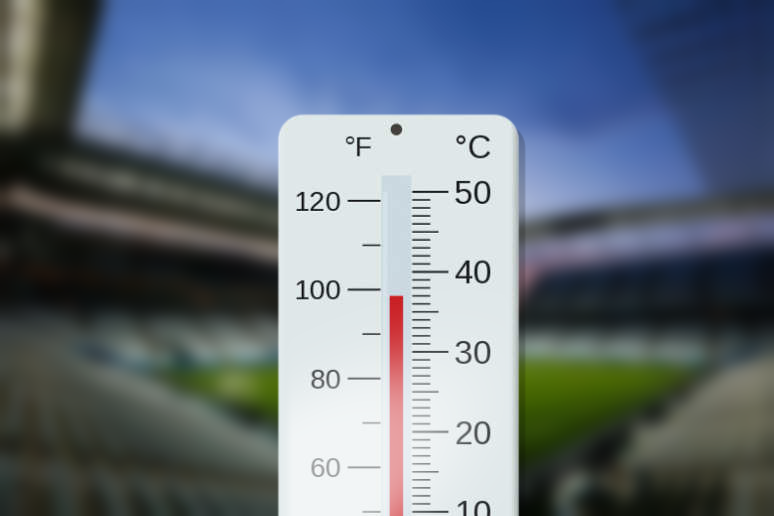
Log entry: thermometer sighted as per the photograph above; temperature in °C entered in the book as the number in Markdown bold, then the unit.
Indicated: **37** °C
